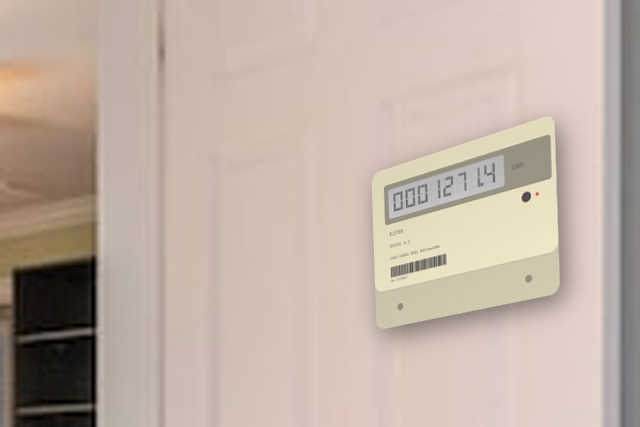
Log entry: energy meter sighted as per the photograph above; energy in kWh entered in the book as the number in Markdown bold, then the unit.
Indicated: **1271.4** kWh
